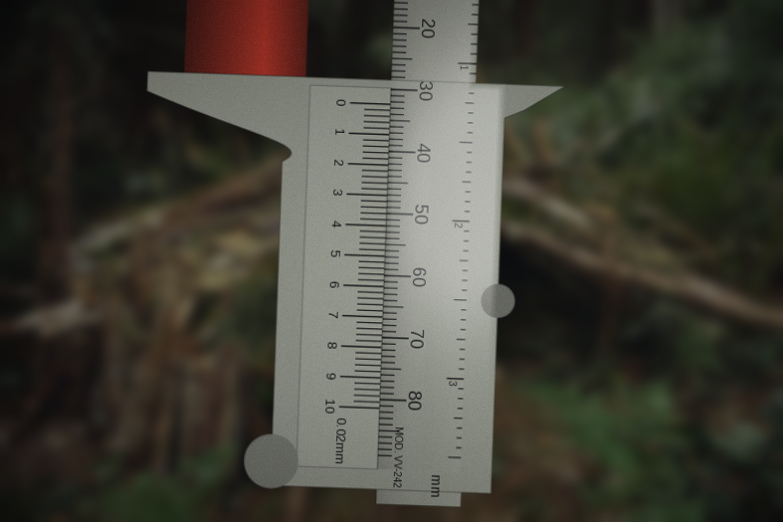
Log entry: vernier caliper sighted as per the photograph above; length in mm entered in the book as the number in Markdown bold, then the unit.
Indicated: **32.4** mm
